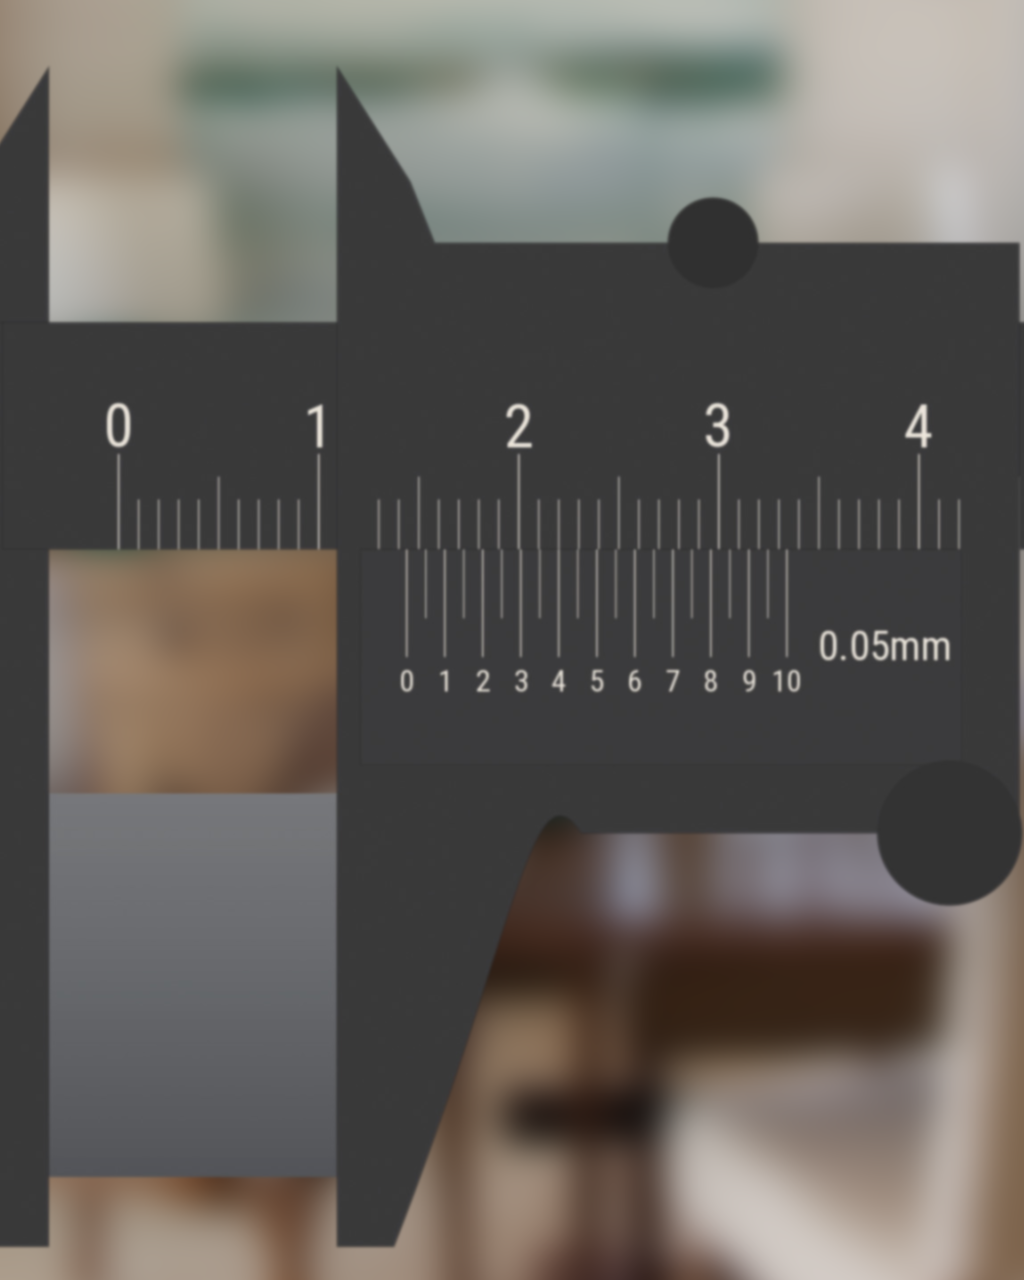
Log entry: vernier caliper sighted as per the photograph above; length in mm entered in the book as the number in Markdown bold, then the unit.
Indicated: **14.4** mm
